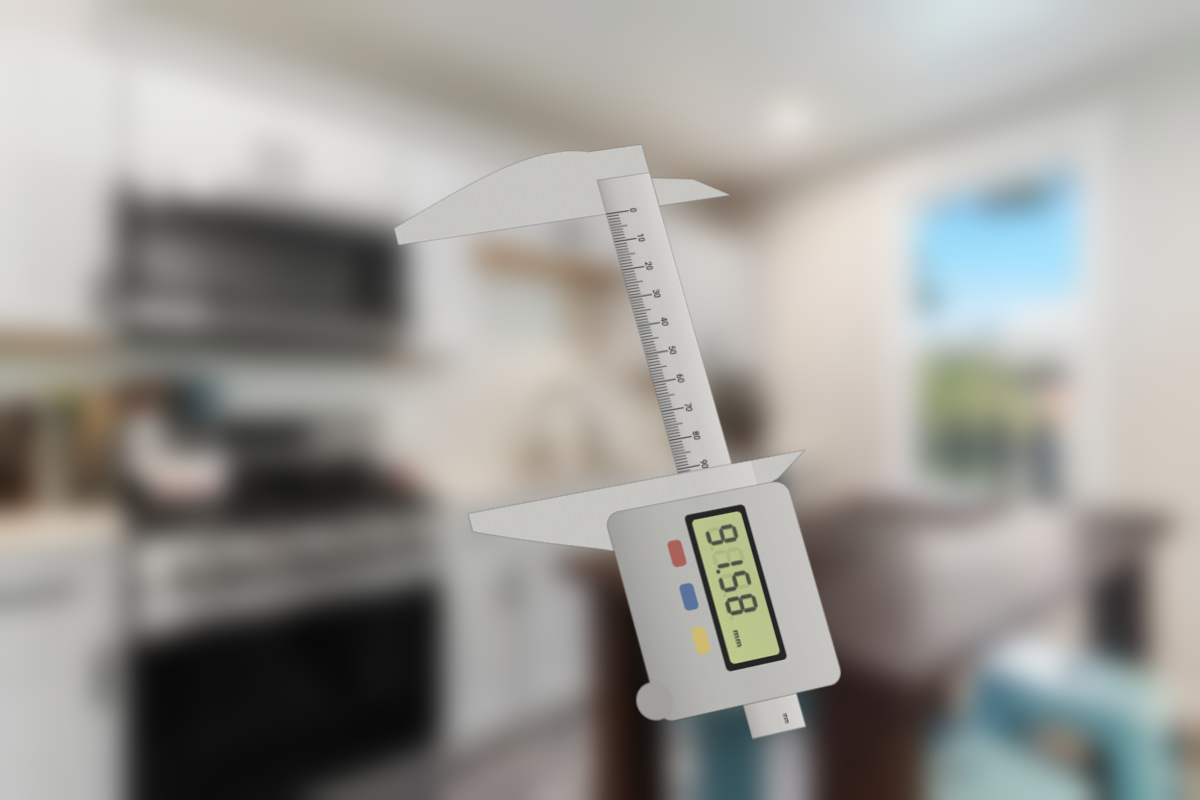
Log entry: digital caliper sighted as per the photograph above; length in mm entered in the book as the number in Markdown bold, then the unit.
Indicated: **91.58** mm
